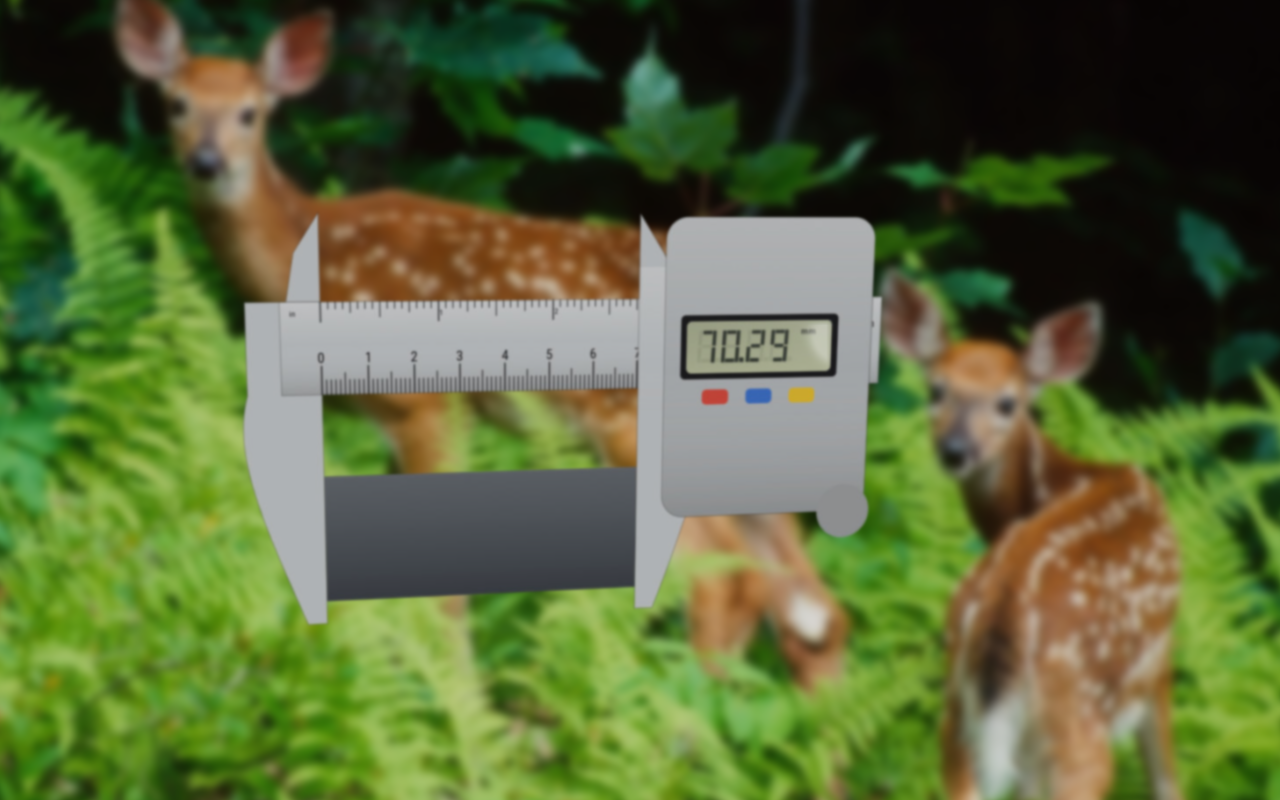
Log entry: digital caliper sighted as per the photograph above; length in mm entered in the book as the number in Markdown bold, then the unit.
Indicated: **70.29** mm
